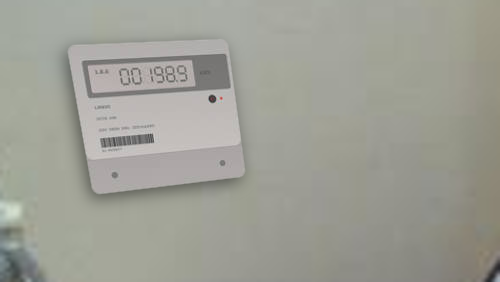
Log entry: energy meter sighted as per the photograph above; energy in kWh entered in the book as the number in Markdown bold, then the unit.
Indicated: **198.9** kWh
